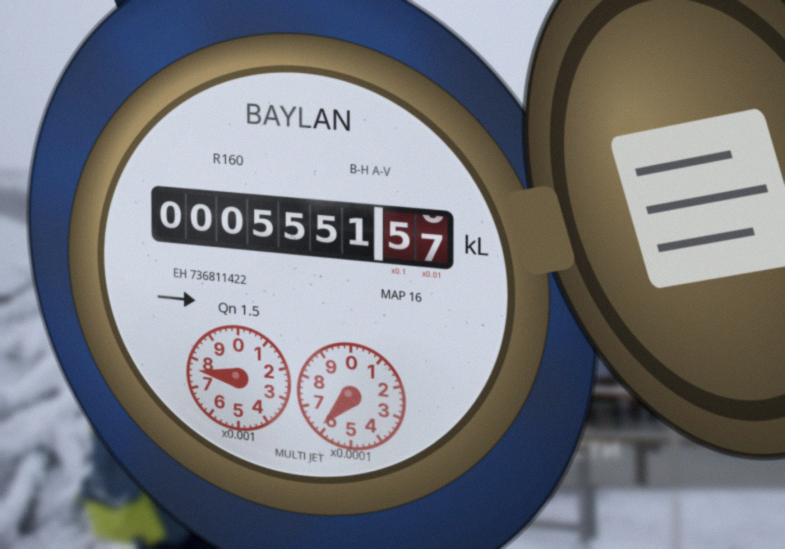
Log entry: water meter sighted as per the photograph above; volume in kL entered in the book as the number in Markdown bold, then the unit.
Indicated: **5551.5676** kL
